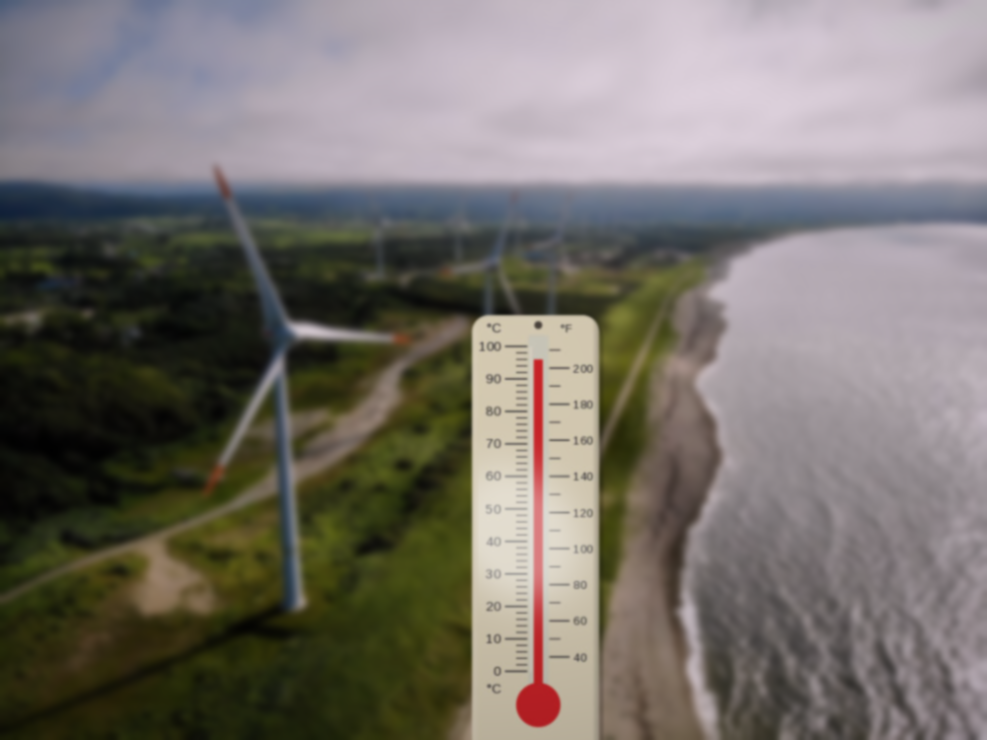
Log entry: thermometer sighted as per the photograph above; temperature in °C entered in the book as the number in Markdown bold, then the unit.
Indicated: **96** °C
